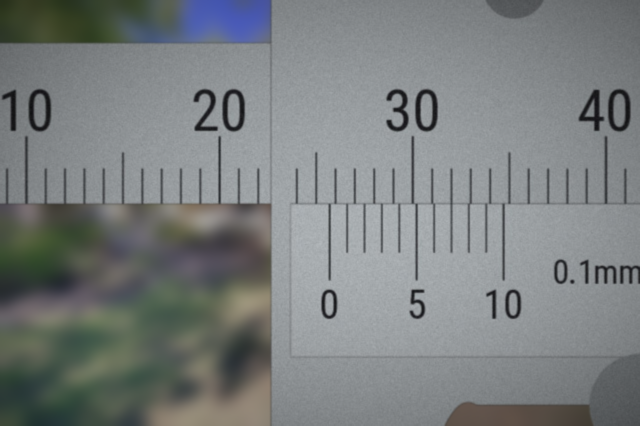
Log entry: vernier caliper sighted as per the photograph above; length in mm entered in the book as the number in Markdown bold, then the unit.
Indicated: **25.7** mm
